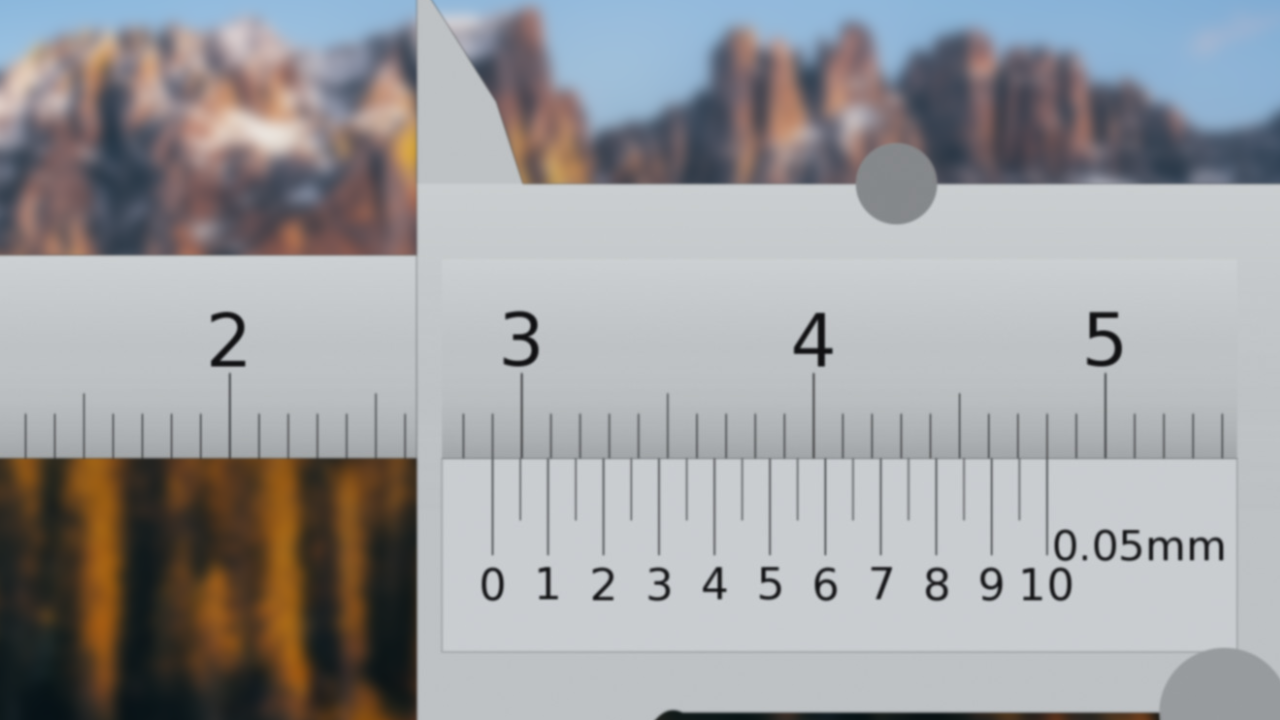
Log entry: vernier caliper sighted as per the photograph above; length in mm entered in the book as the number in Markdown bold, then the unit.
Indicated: **29.0** mm
